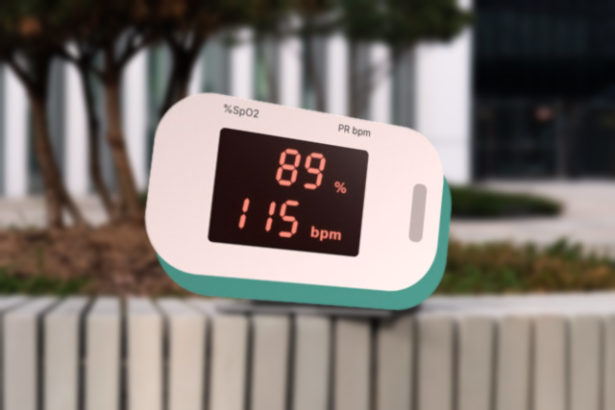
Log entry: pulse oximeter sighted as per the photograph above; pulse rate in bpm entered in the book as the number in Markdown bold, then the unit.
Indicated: **115** bpm
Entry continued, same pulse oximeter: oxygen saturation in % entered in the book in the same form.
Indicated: **89** %
